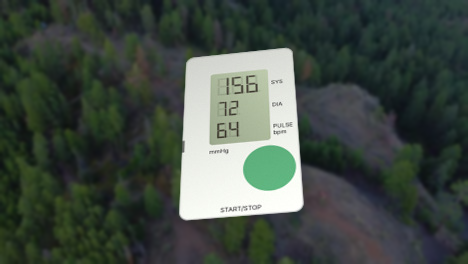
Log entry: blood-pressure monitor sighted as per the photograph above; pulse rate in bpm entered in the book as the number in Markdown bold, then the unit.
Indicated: **64** bpm
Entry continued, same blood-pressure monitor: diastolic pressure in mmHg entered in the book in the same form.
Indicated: **72** mmHg
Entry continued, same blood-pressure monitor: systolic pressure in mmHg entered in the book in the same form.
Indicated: **156** mmHg
